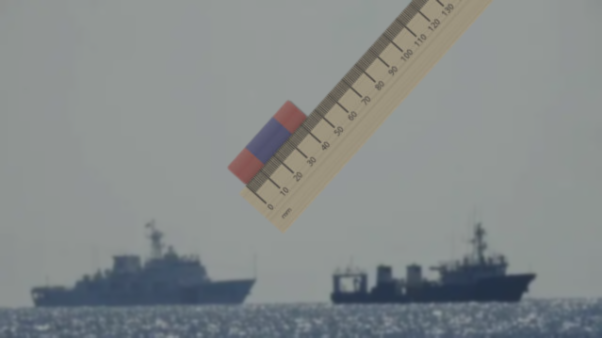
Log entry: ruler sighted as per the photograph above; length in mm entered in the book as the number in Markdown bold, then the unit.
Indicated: **45** mm
